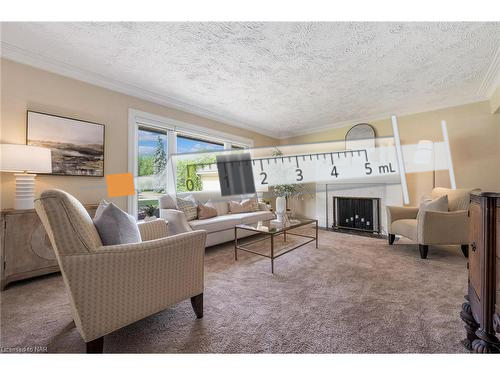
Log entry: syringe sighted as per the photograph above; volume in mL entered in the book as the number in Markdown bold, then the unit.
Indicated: **0.8** mL
